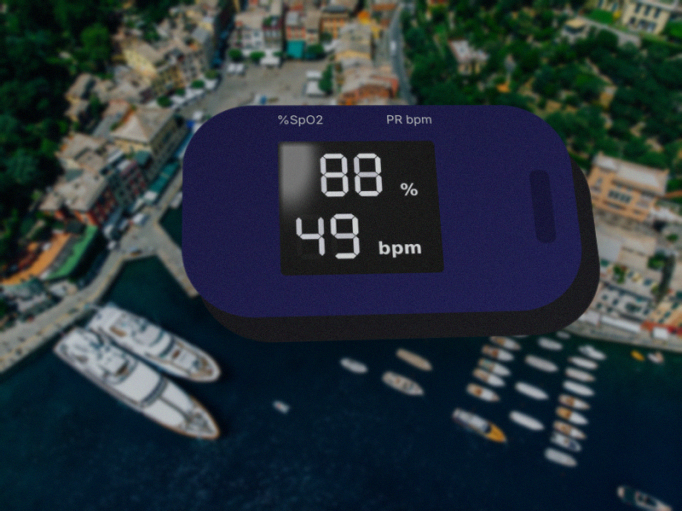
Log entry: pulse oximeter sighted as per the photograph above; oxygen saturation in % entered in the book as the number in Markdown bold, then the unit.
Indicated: **88** %
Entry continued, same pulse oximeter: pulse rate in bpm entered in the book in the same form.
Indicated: **49** bpm
